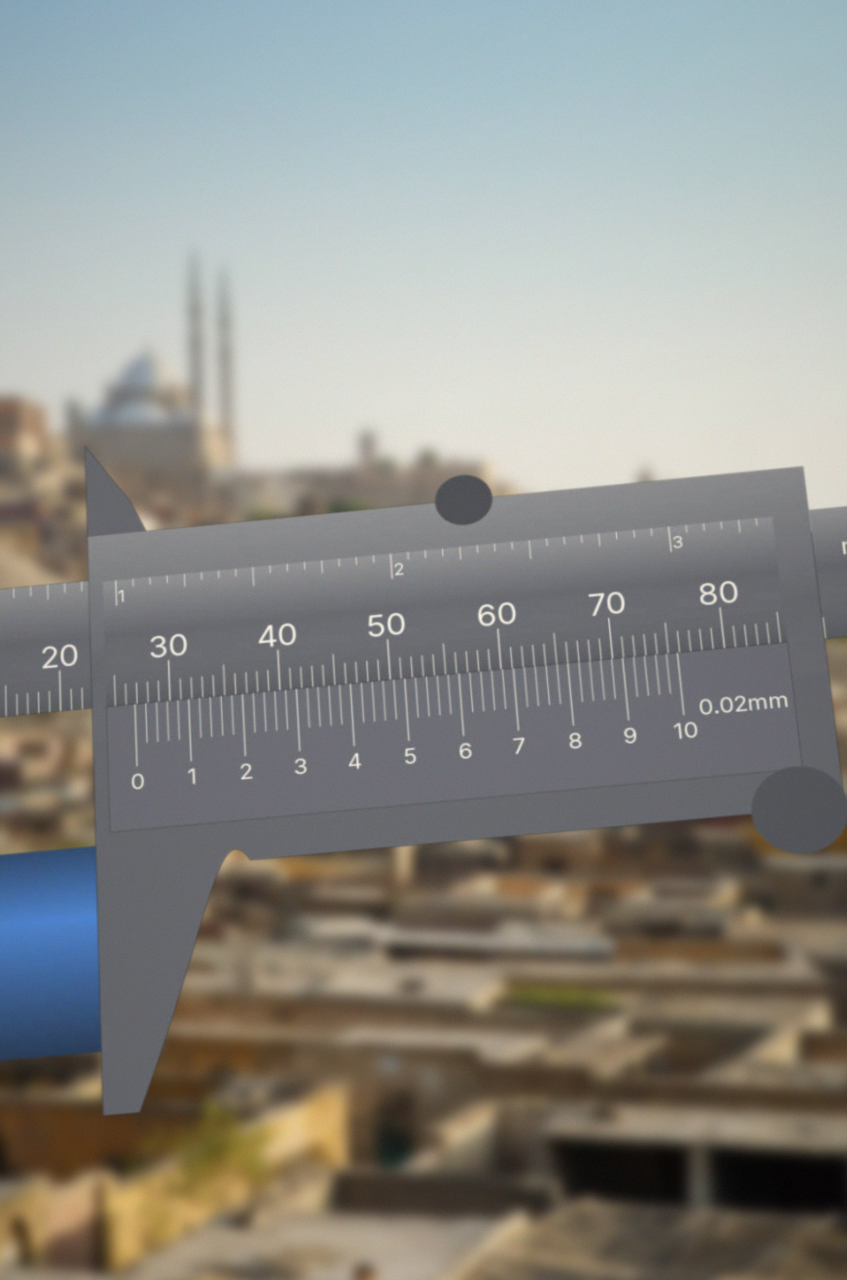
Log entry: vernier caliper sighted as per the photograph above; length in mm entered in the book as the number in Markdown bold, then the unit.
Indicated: **26.8** mm
